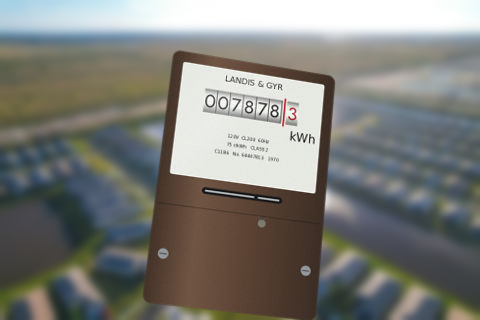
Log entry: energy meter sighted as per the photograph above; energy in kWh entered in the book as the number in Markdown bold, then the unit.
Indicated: **7878.3** kWh
